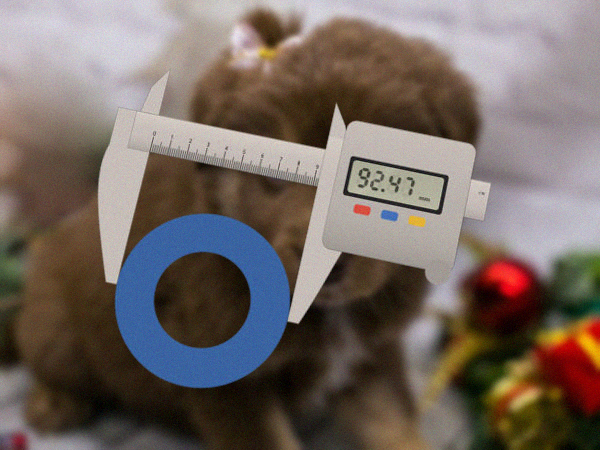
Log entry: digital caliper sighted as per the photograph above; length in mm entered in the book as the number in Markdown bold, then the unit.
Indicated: **92.47** mm
